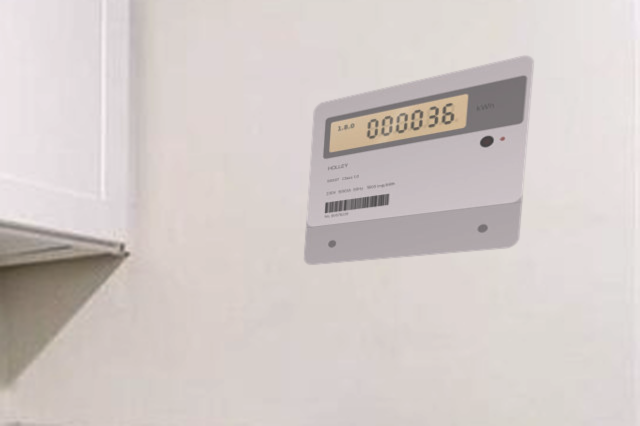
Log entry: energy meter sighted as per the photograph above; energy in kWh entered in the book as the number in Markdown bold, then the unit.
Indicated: **36** kWh
